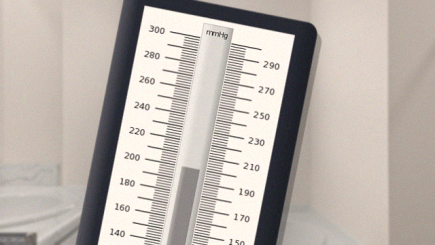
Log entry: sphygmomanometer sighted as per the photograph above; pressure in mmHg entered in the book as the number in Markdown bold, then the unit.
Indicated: **200** mmHg
